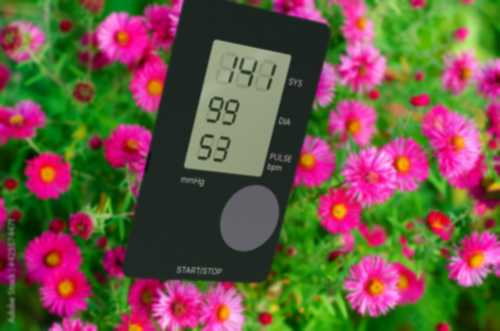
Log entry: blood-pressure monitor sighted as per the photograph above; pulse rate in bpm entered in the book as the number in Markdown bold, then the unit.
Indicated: **53** bpm
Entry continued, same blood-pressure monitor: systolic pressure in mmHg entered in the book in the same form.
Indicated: **141** mmHg
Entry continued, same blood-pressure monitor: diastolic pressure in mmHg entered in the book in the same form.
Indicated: **99** mmHg
